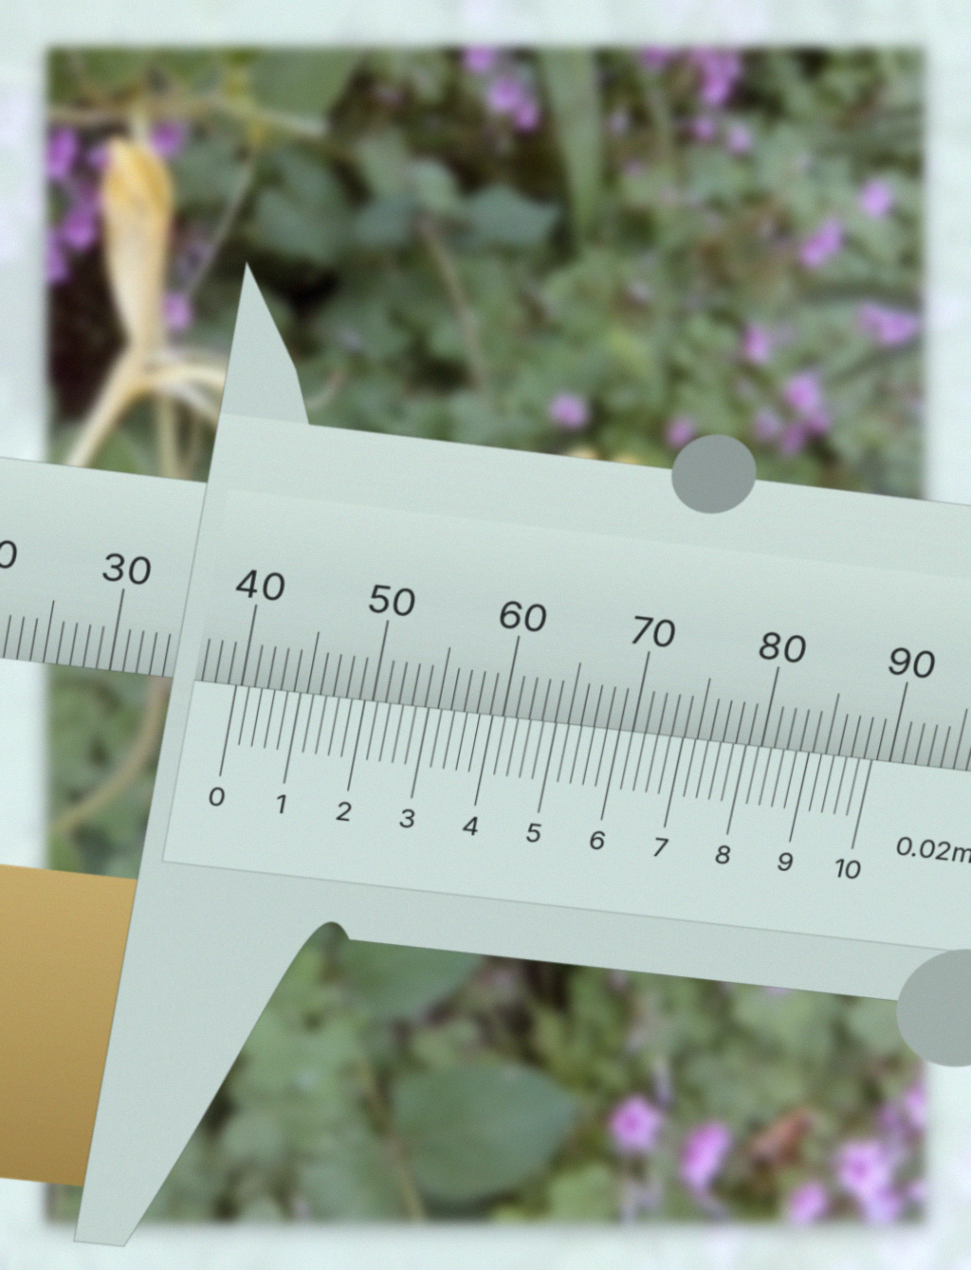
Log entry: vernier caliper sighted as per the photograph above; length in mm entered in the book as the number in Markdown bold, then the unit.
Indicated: **39.6** mm
